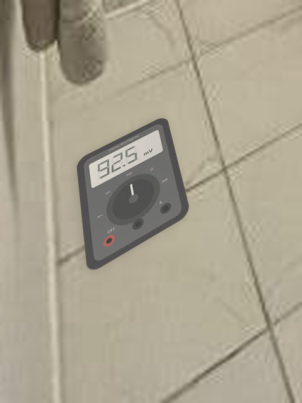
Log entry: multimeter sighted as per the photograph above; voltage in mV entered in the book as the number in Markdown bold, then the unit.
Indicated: **92.5** mV
